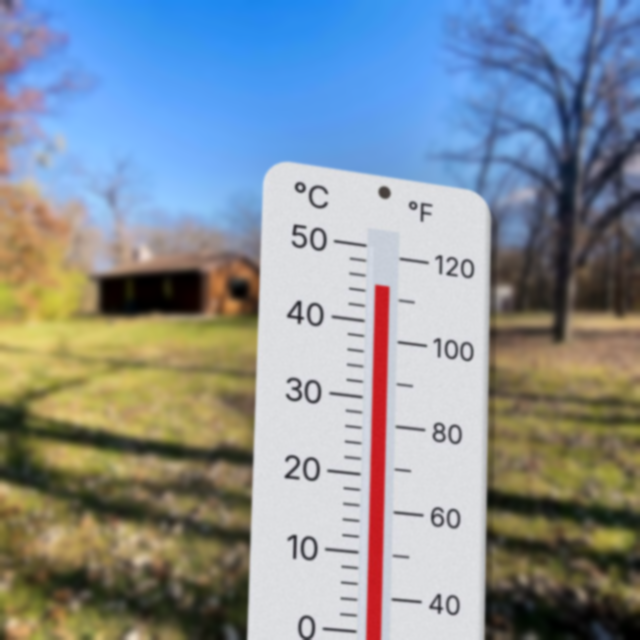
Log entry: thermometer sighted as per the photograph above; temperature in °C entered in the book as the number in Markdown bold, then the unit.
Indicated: **45** °C
